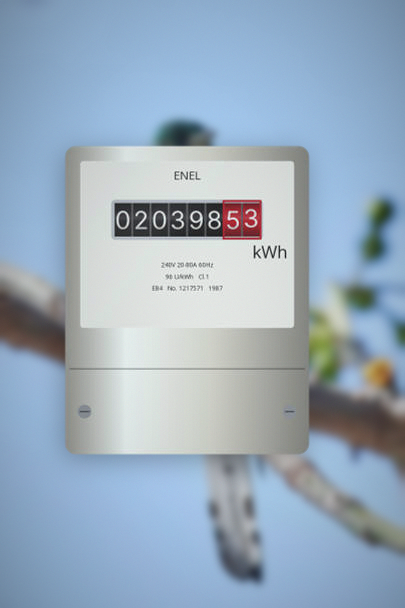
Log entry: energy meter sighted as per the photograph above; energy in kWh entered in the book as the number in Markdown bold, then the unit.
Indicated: **20398.53** kWh
